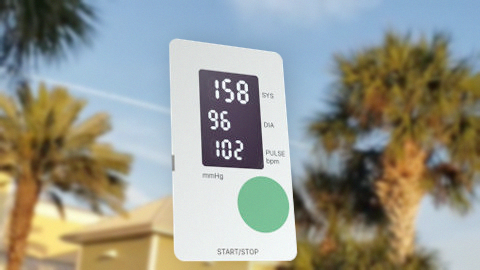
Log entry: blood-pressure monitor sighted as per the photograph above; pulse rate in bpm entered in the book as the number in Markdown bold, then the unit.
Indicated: **102** bpm
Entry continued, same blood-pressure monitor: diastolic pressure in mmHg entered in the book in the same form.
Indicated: **96** mmHg
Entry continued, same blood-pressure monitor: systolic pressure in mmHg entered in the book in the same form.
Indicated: **158** mmHg
